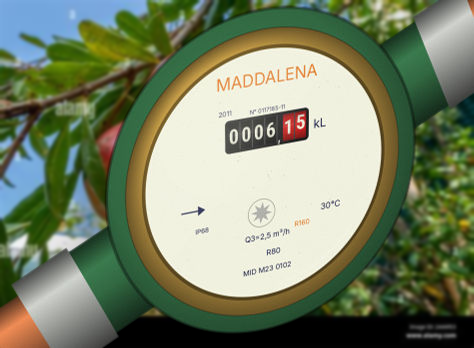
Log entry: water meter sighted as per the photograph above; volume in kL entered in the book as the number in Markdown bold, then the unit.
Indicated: **6.15** kL
